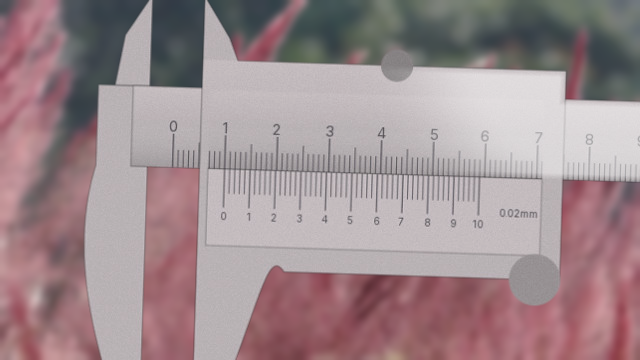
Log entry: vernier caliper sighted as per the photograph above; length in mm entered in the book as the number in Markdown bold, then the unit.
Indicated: **10.0** mm
